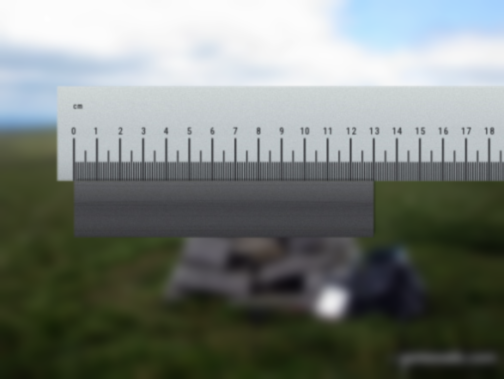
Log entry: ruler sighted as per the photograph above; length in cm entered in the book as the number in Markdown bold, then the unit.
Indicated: **13** cm
